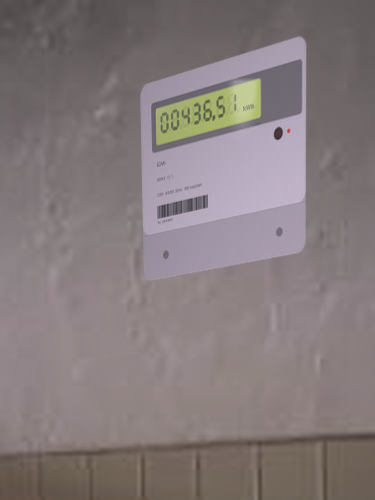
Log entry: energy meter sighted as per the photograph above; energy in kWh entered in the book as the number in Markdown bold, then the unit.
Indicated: **436.51** kWh
